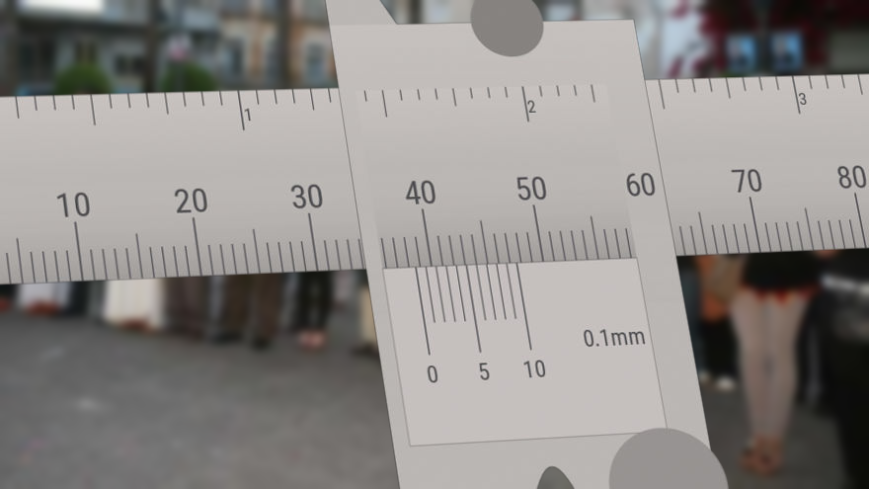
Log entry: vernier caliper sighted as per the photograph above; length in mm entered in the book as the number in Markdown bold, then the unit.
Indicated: **38.6** mm
